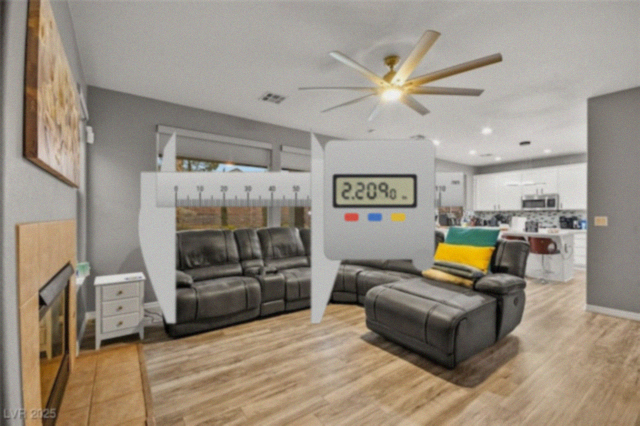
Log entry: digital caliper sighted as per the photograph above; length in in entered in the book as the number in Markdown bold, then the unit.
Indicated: **2.2090** in
